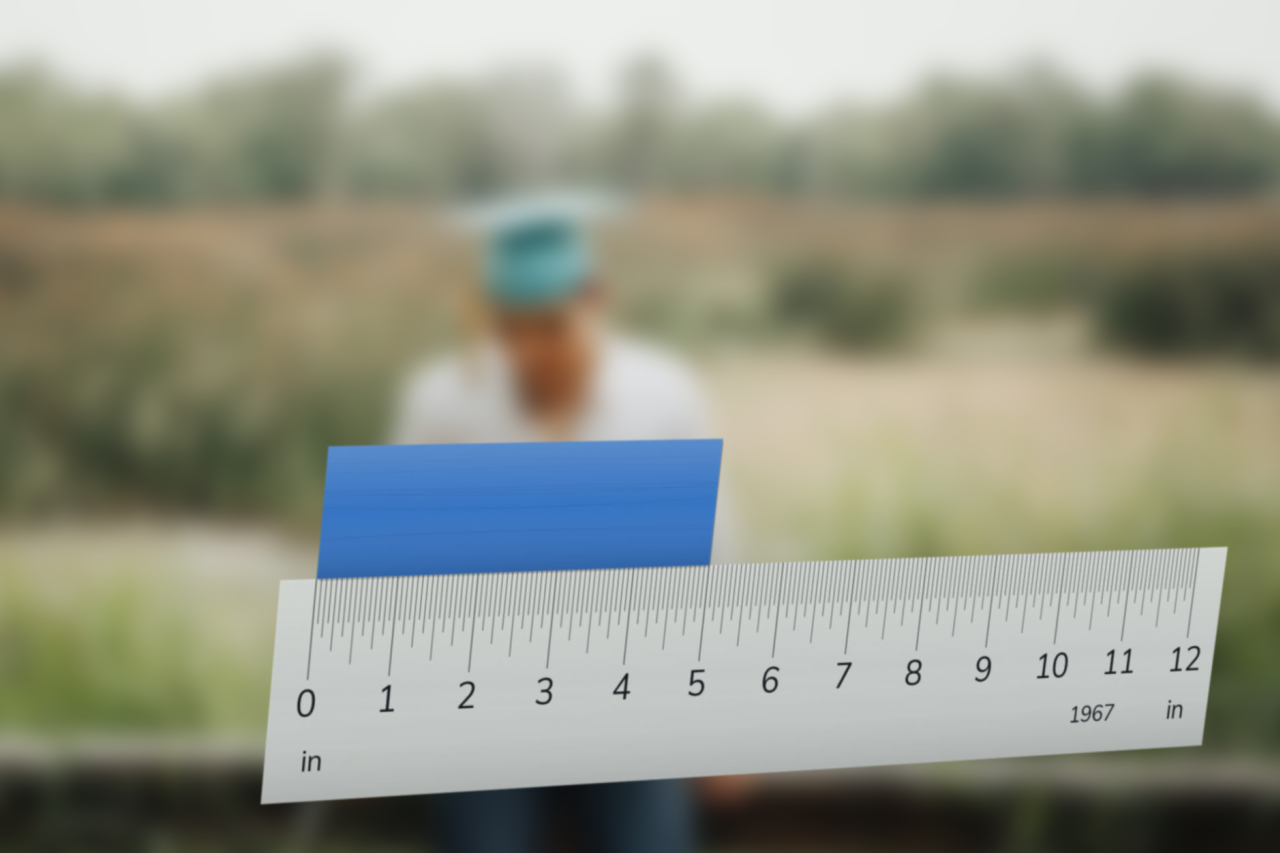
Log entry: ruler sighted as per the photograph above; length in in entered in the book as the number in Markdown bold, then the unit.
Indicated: **5** in
